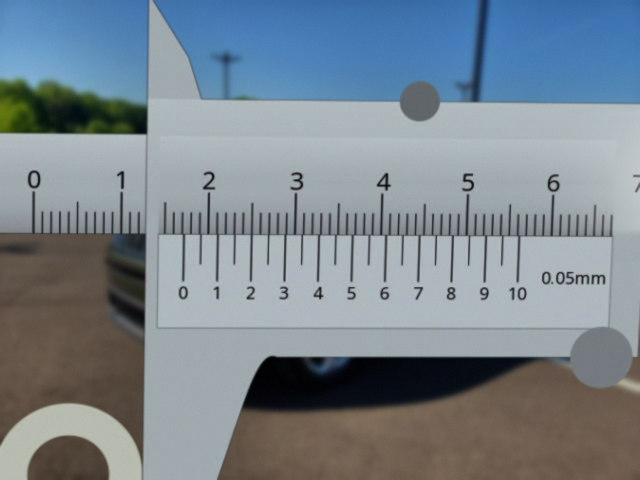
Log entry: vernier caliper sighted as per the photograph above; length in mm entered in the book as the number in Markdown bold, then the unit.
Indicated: **17.2** mm
